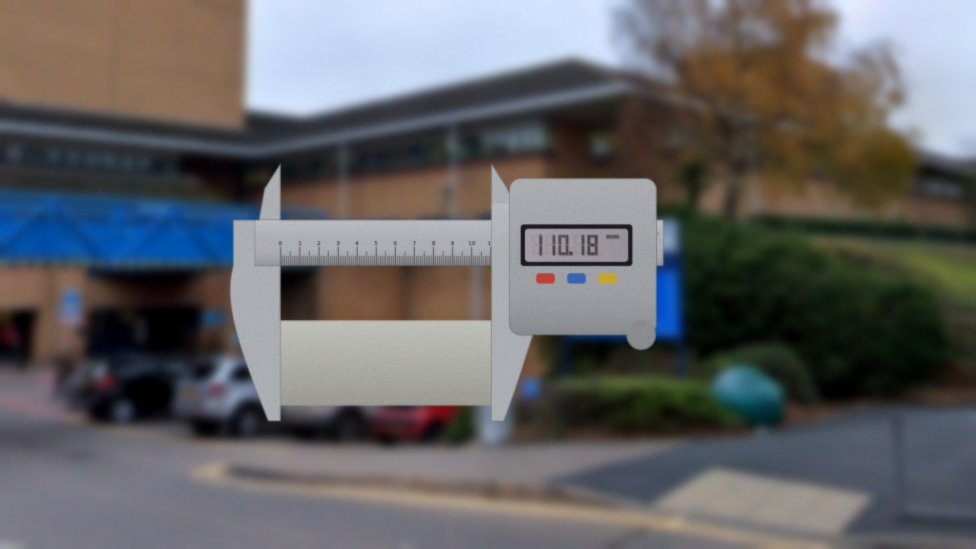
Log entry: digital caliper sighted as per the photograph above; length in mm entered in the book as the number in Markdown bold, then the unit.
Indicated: **110.18** mm
